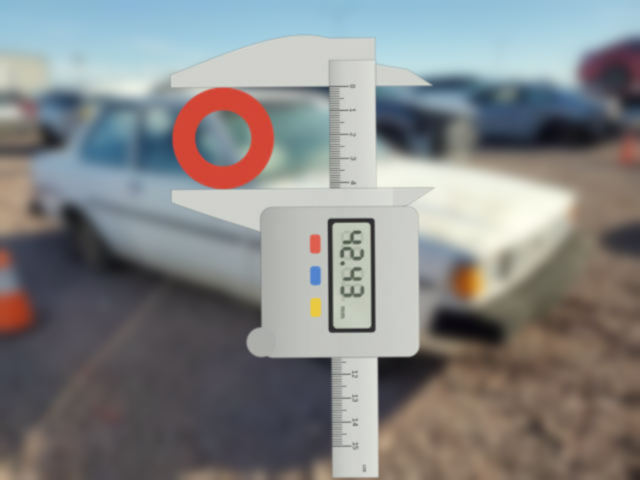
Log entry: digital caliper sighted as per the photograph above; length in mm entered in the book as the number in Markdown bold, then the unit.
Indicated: **42.43** mm
